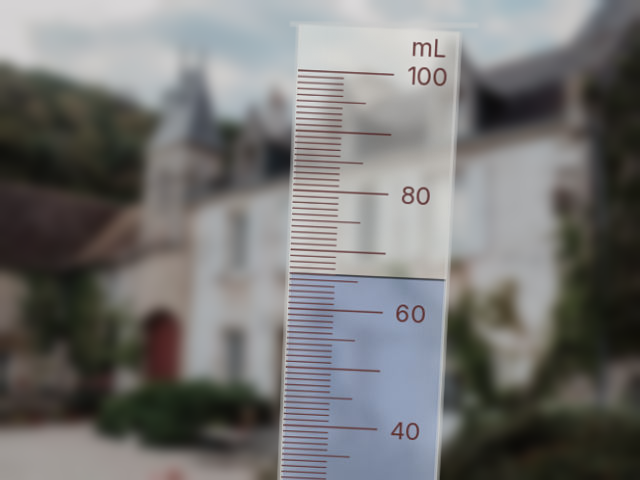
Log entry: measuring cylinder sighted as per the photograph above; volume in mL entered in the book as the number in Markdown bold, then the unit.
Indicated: **66** mL
